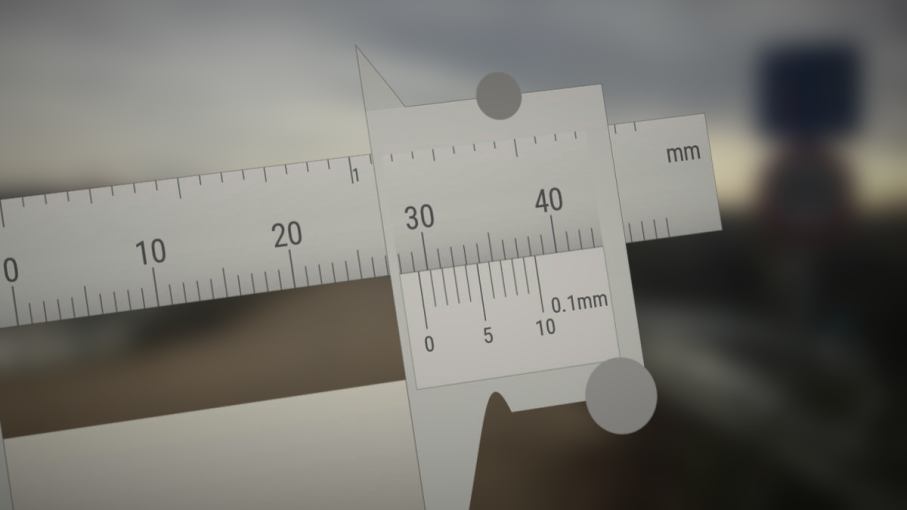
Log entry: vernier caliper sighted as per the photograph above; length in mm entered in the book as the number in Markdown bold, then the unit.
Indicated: **29.3** mm
